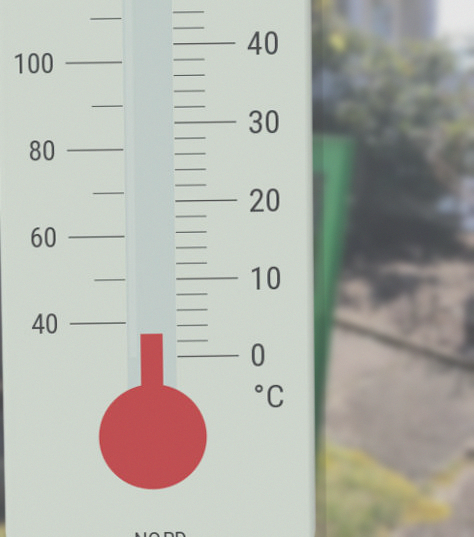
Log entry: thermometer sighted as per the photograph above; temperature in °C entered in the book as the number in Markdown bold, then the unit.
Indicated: **3** °C
